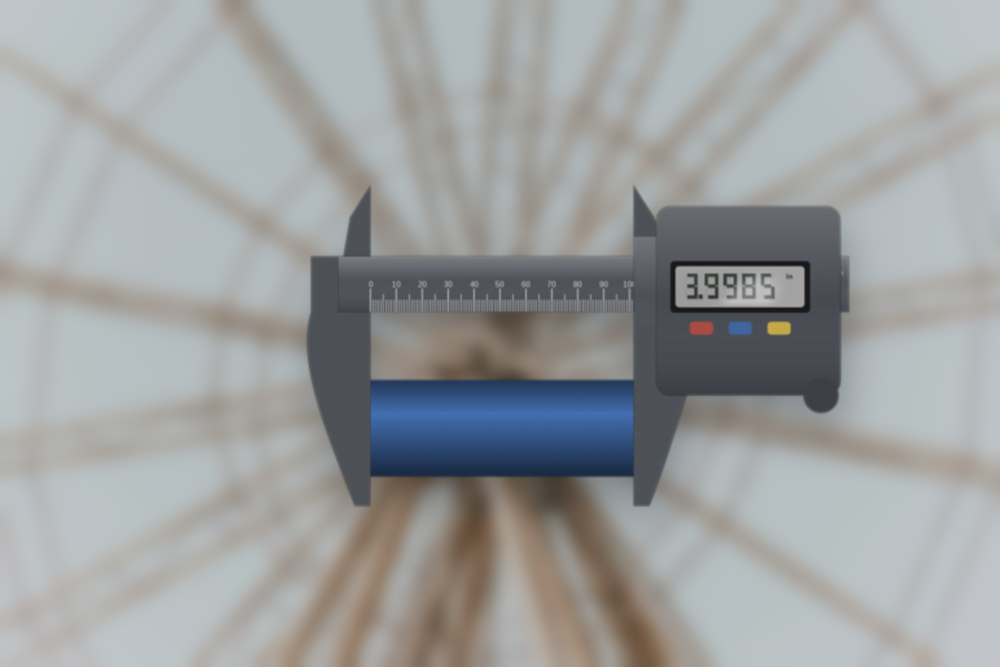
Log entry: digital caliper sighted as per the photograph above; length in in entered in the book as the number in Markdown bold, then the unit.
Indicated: **3.9985** in
